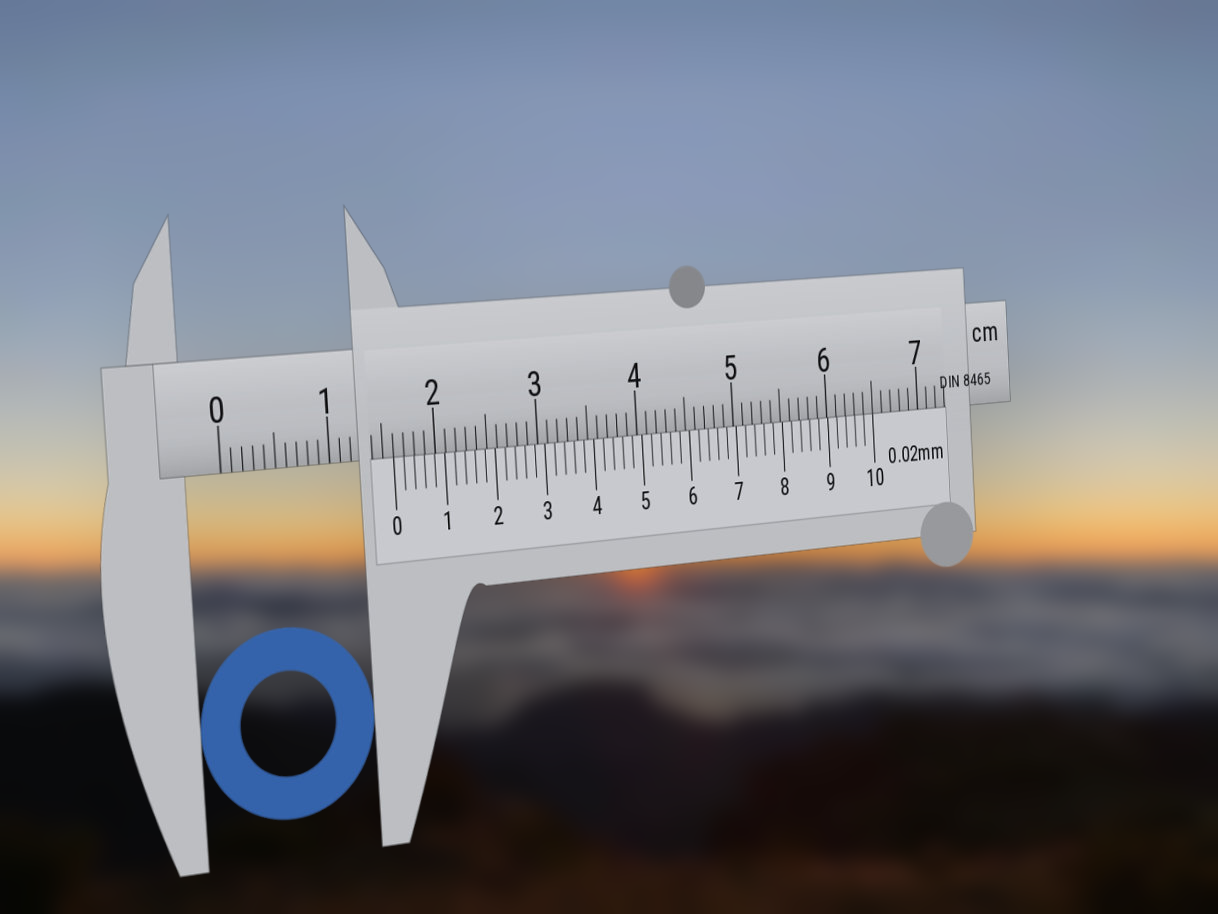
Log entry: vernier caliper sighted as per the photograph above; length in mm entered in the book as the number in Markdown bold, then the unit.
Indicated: **16.0** mm
